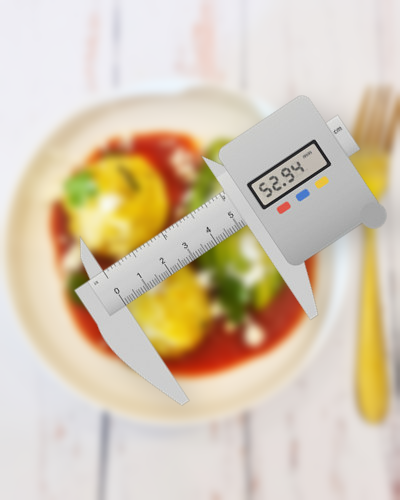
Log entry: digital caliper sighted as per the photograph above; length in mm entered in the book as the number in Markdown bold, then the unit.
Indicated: **52.94** mm
